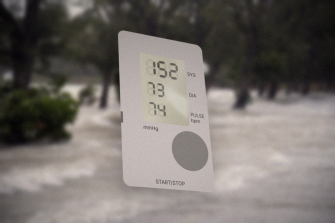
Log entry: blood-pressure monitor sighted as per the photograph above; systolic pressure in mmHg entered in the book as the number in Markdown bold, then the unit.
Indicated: **152** mmHg
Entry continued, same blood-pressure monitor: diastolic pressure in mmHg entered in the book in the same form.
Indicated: **73** mmHg
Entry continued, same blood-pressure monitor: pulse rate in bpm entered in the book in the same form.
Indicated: **74** bpm
